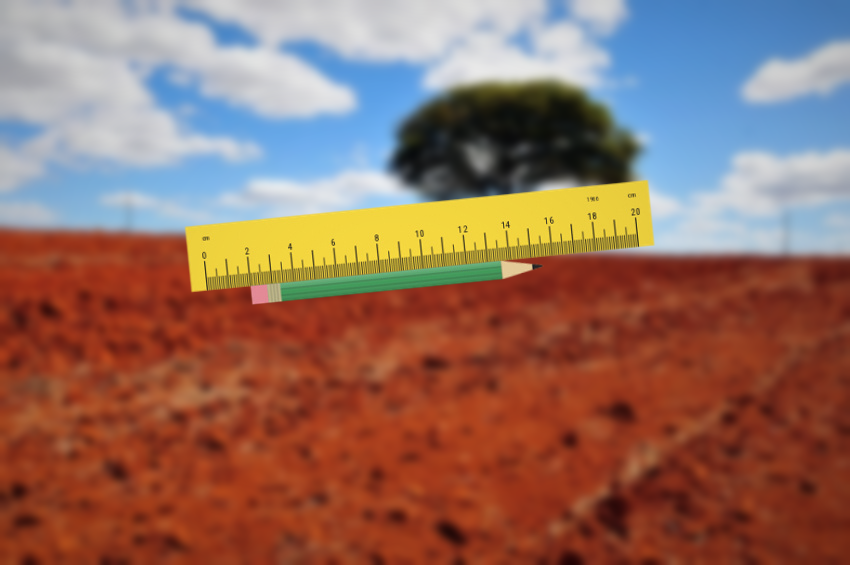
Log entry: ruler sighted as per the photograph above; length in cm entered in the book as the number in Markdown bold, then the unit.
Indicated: **13.5** cm
